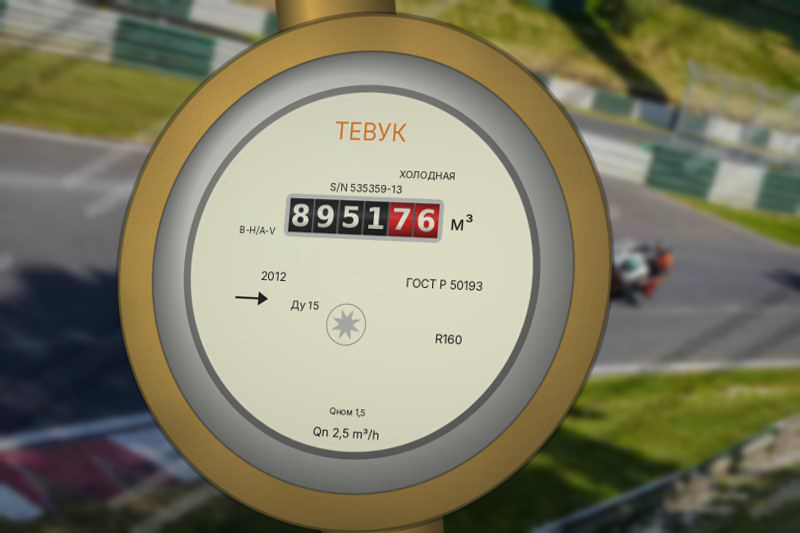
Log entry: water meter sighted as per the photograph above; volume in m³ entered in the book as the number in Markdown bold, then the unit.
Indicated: **8951.76** m³
